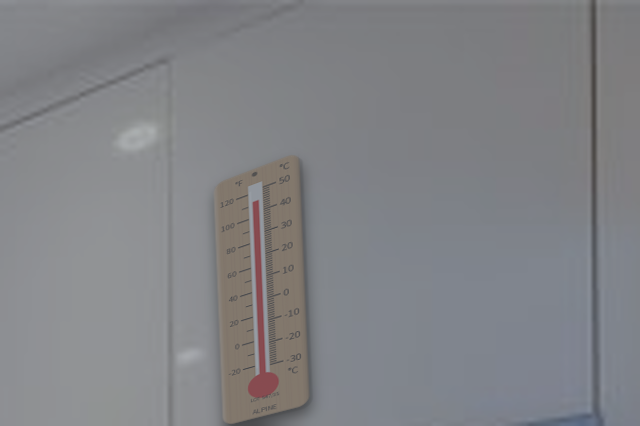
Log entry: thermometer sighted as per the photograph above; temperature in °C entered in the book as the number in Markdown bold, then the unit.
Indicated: **45** °C
